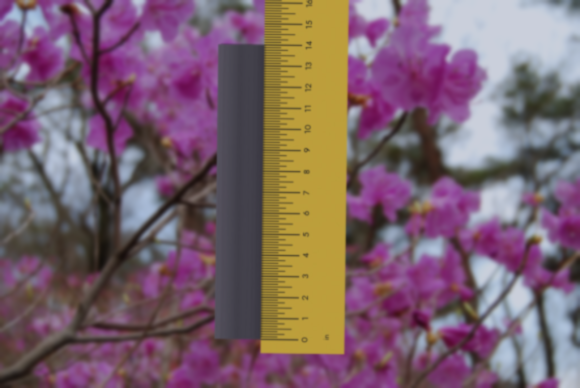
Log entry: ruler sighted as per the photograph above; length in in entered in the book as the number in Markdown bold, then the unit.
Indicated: **14** in
